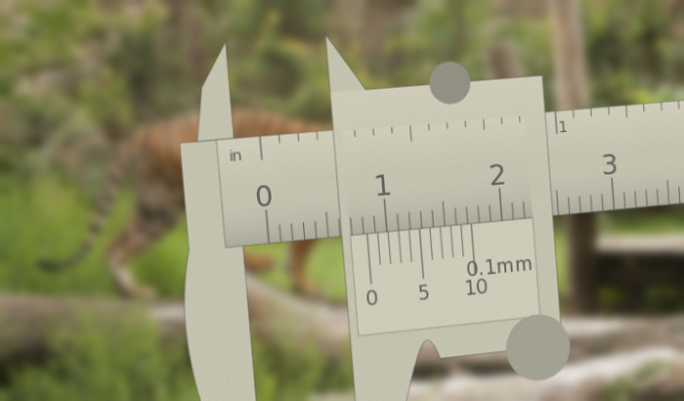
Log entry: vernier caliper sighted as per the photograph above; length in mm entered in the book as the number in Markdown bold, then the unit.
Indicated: **8.3** mm
